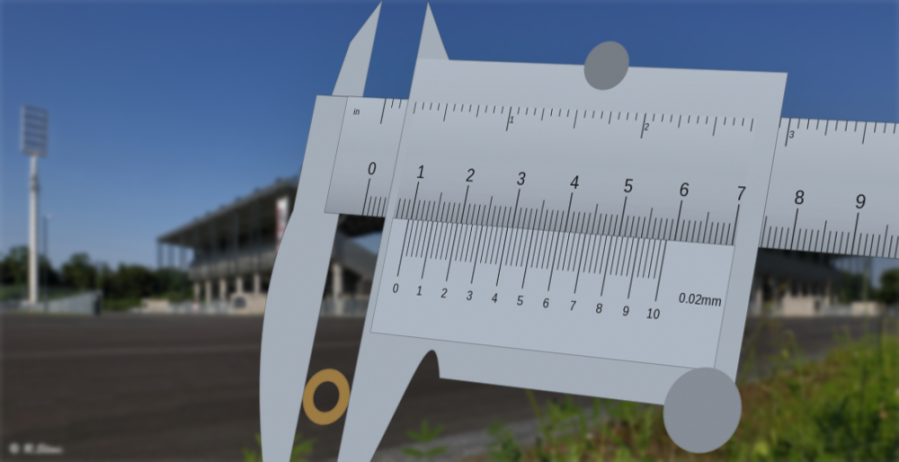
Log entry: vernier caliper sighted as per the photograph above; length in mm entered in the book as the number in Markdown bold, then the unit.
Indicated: **9.5** mm
